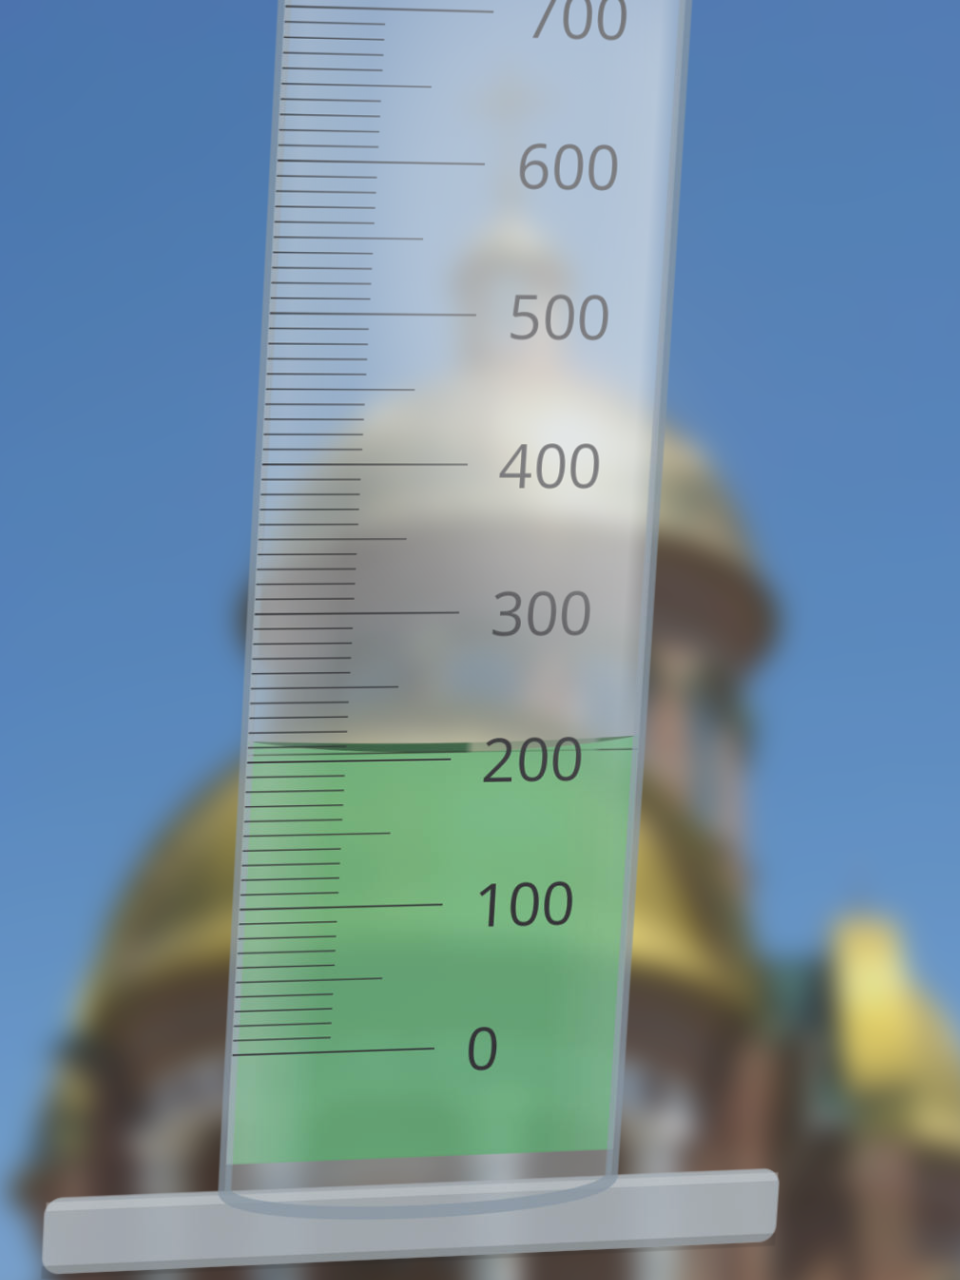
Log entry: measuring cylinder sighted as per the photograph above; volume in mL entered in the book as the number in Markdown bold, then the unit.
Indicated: **205** mL
